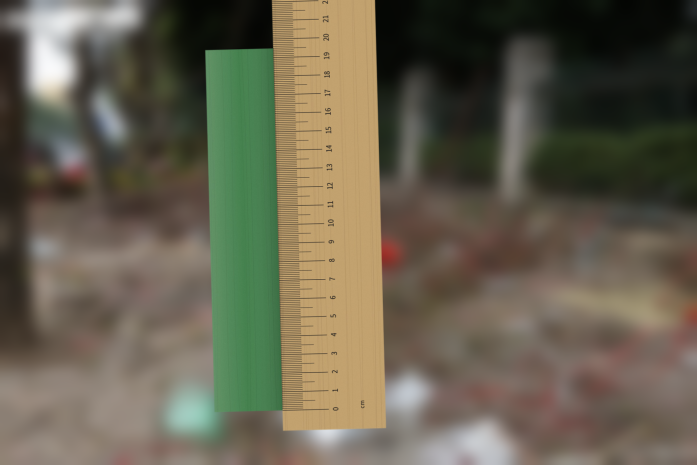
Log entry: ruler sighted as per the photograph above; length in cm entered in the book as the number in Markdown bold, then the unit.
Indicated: **19.5** cm
